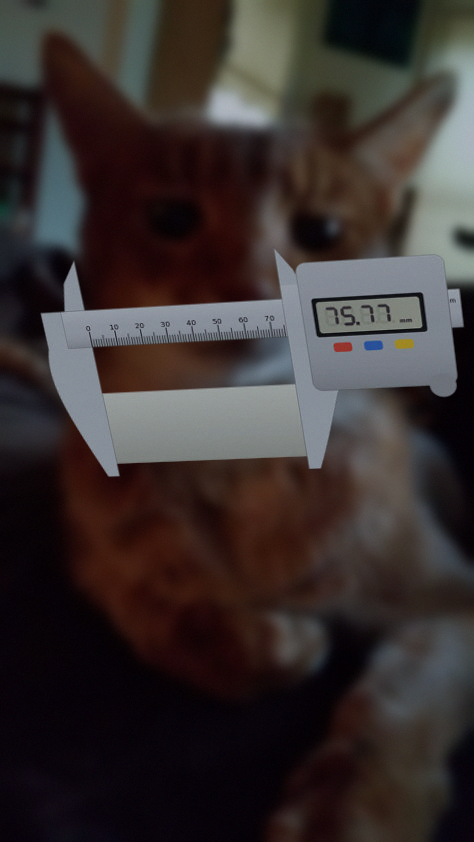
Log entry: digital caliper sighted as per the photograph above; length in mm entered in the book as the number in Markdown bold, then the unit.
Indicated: **75.77** mm
